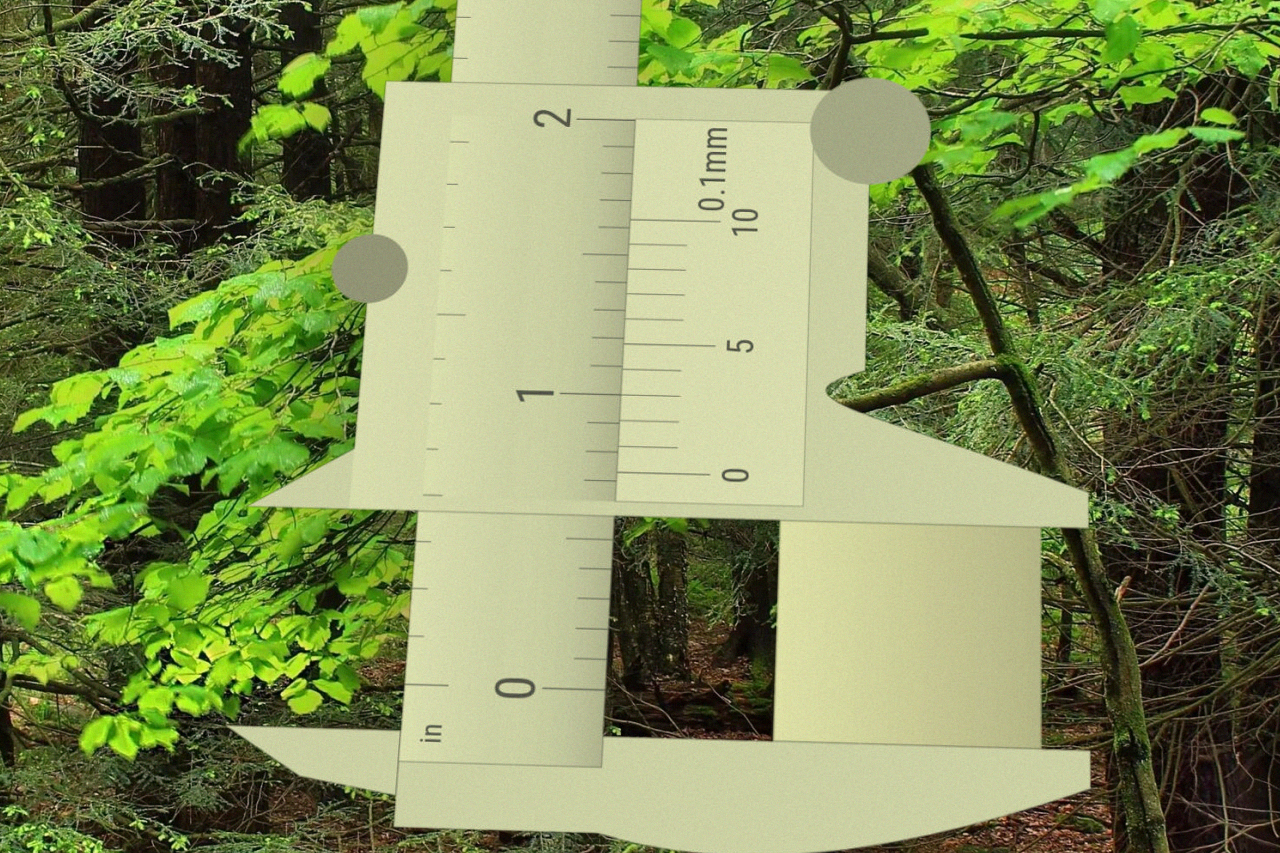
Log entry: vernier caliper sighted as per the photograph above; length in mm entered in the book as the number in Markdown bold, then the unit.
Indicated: **7.3** mm
